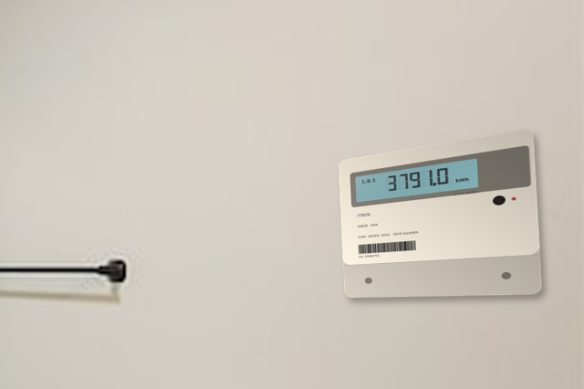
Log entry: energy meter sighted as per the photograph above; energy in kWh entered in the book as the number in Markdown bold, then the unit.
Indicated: **3791.0** kWh
